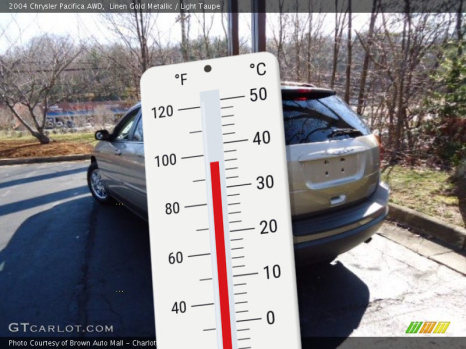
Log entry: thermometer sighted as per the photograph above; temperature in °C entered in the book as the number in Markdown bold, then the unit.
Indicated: **36** °C
